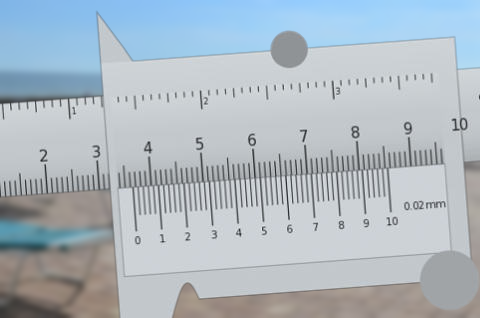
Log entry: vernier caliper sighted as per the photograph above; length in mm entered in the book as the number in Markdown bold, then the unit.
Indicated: **36.5** mm
